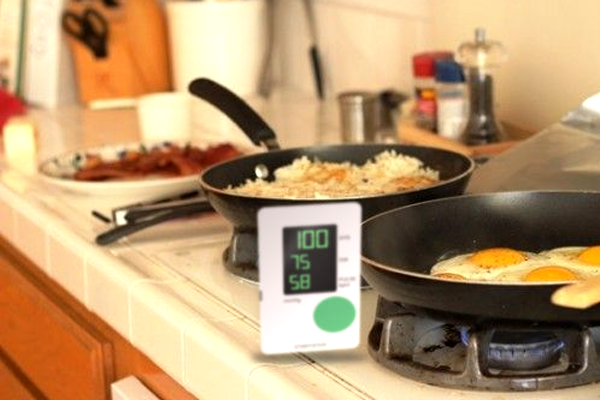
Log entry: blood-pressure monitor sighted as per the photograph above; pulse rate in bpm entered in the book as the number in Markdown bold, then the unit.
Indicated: **58** bpm
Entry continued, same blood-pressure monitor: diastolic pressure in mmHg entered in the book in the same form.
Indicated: **75** mmHg
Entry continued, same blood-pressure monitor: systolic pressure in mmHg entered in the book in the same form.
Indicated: **100** mmHg
